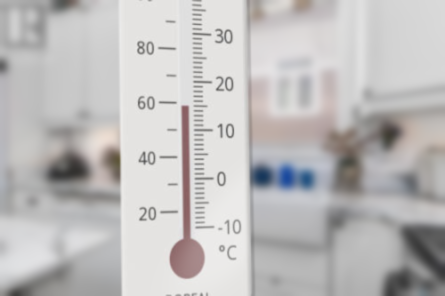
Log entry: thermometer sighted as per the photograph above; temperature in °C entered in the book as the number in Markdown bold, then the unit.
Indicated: **15** °C
